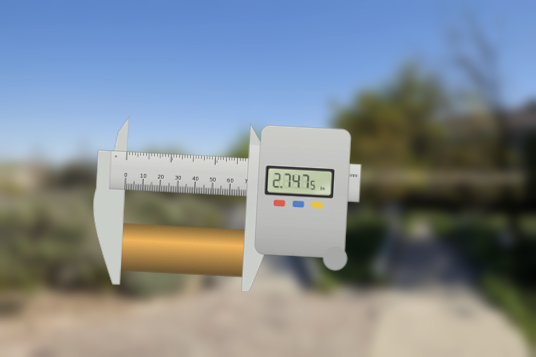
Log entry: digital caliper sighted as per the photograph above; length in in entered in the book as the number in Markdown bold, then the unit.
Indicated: **2.7475** in
